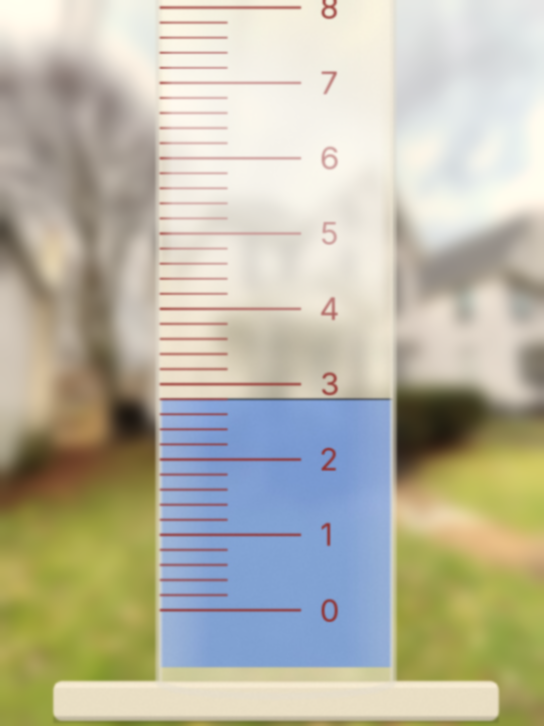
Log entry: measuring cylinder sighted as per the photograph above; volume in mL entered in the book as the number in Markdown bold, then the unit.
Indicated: **2.8** mL
